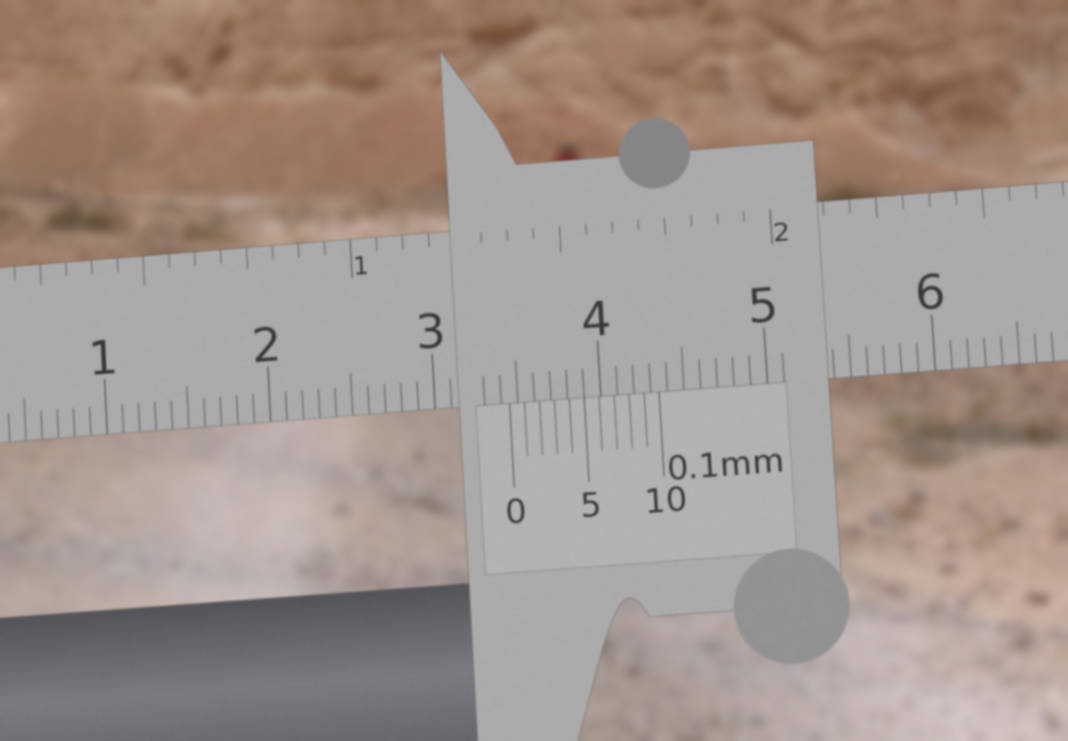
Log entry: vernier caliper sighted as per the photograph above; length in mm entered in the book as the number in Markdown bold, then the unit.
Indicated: **34.5** mm
